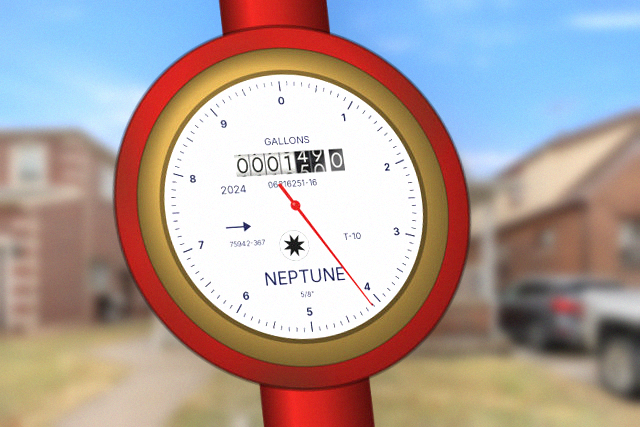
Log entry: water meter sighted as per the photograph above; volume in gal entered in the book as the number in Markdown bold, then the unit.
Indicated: **1494.1** gal
